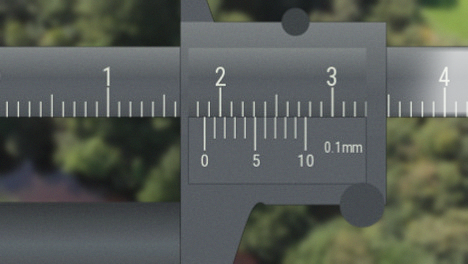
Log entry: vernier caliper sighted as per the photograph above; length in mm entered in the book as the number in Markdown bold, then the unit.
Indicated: **18.6** mm
